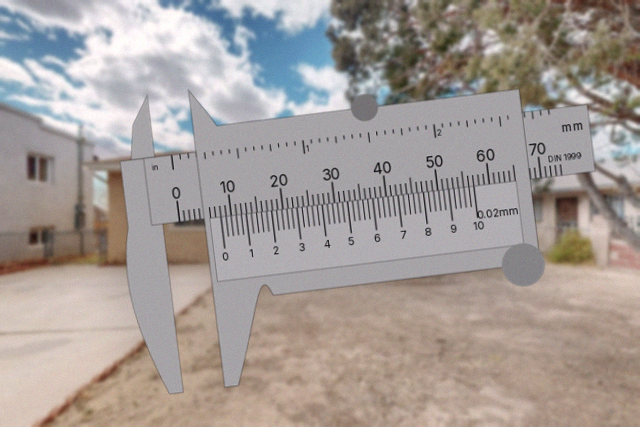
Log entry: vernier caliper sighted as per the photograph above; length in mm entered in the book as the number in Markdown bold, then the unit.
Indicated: **8.0** mm
